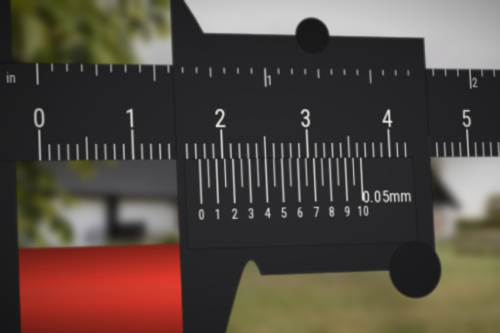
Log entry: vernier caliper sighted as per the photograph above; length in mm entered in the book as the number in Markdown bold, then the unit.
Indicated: **17.4** mm
